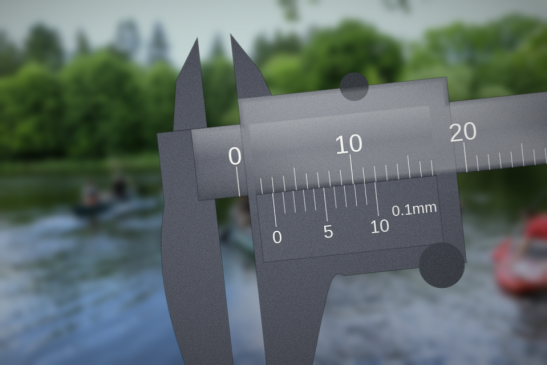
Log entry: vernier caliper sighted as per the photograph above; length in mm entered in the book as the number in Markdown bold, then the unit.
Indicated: **2.9** mm
